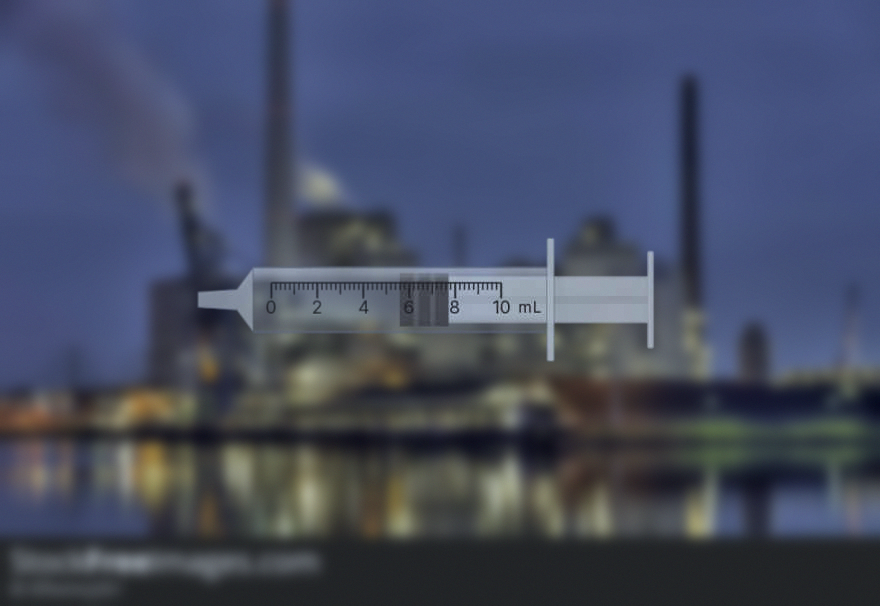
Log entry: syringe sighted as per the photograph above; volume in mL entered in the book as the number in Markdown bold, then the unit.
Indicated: **5.6** mL
